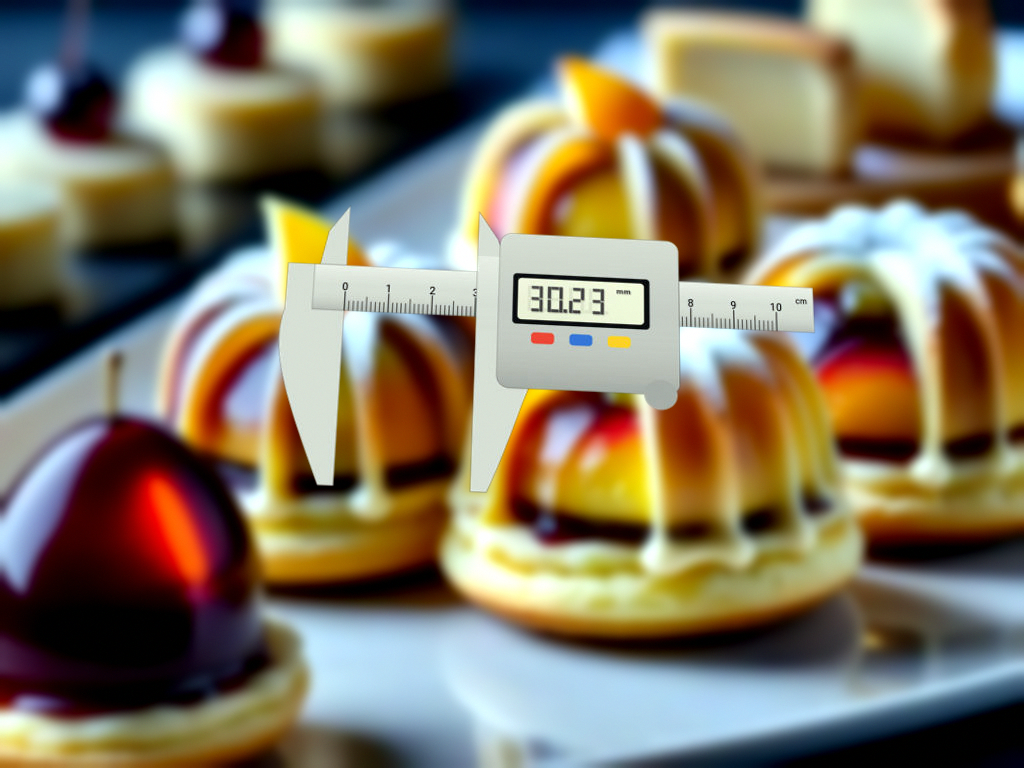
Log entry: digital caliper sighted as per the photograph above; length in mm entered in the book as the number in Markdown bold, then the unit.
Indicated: **30.23** mm
